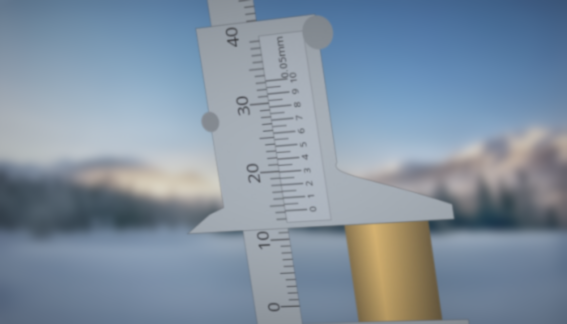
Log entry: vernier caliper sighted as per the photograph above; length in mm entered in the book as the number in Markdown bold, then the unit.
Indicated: **14.2** mm
